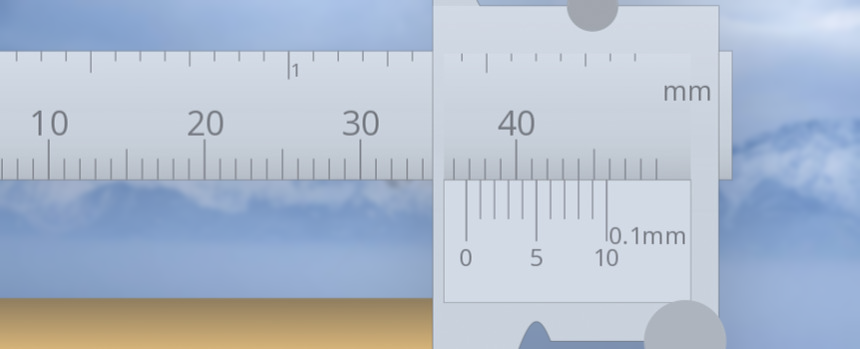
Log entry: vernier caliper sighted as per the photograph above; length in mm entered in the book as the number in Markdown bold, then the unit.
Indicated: **36.8** mm
